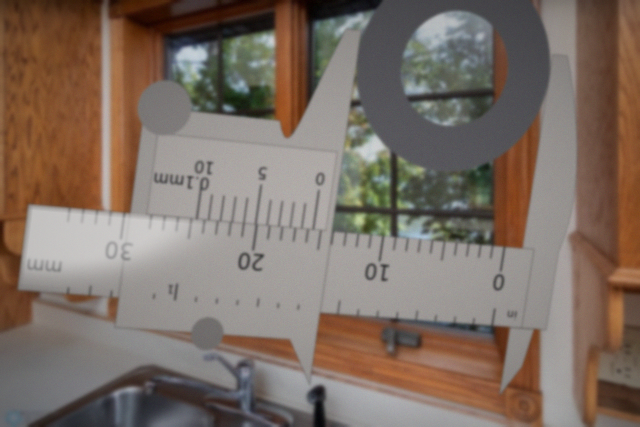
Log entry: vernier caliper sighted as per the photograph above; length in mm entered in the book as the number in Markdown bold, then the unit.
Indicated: **15.6** mm
